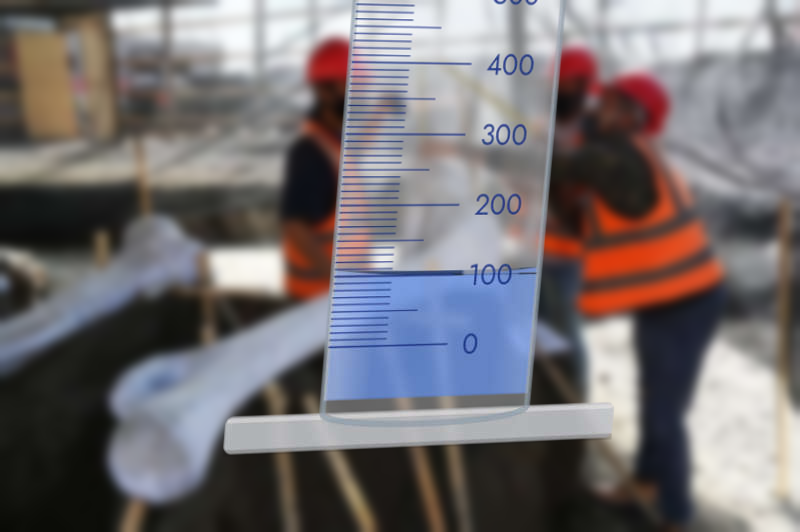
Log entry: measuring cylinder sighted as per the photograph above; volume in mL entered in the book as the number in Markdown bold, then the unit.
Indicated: **100** mL
